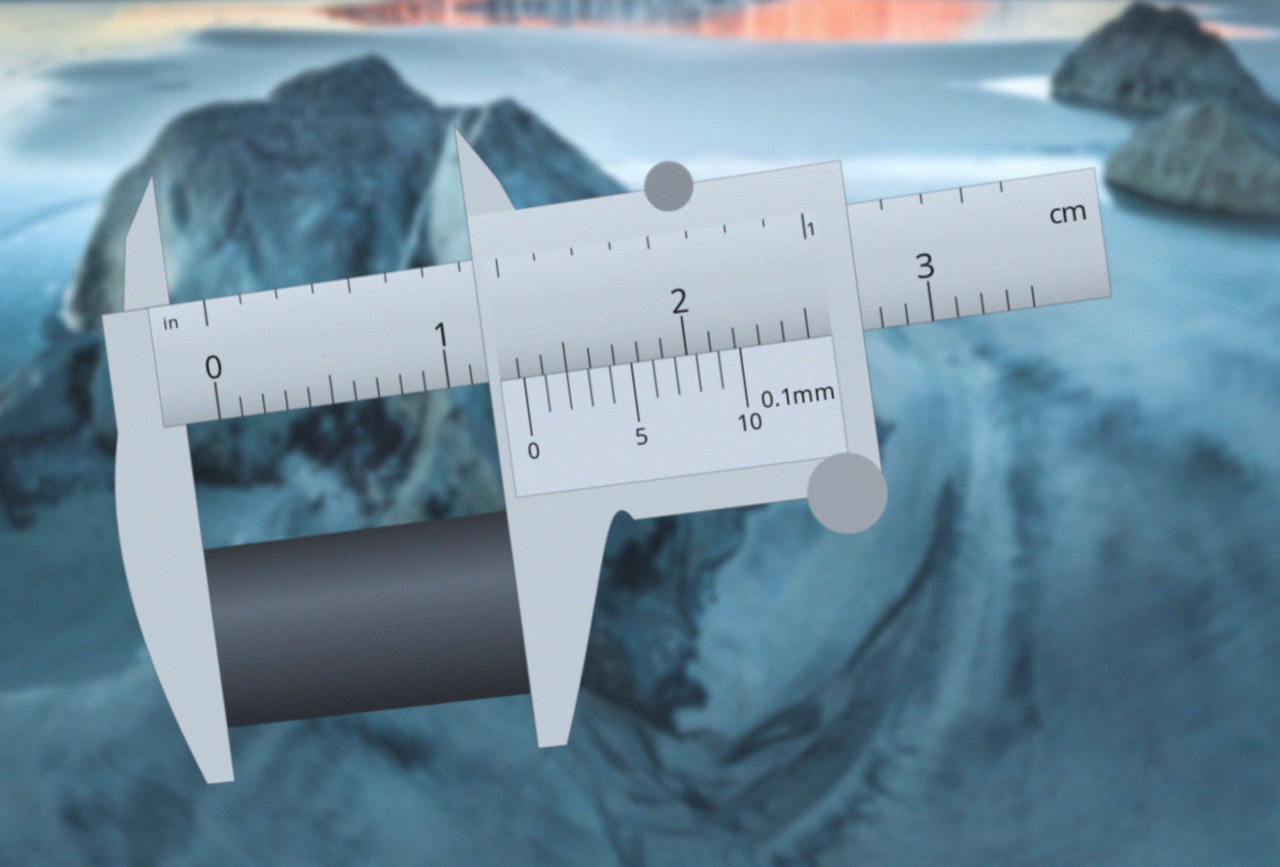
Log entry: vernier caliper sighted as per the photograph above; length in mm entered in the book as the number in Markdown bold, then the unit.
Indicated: **13.2** mm
